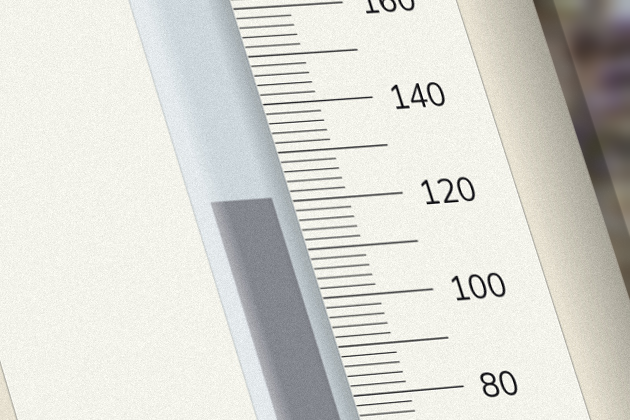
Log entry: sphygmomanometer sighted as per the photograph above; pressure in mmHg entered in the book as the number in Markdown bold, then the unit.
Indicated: **121** mmHg
